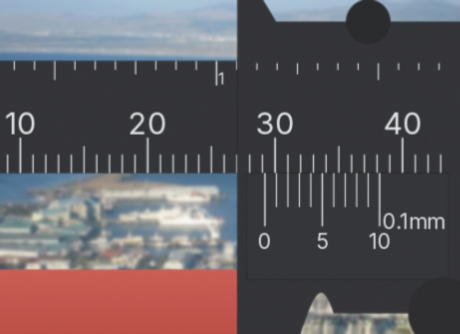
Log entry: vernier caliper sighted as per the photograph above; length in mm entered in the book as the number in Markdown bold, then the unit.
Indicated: **29.2** mm
